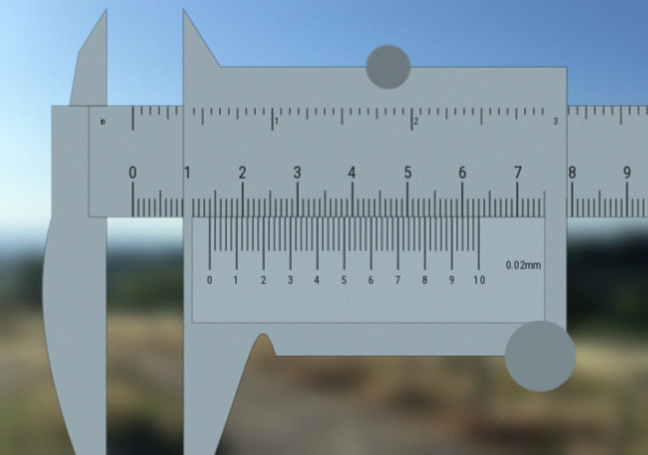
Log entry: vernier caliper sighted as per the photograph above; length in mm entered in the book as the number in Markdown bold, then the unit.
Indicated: **14.0** mm
